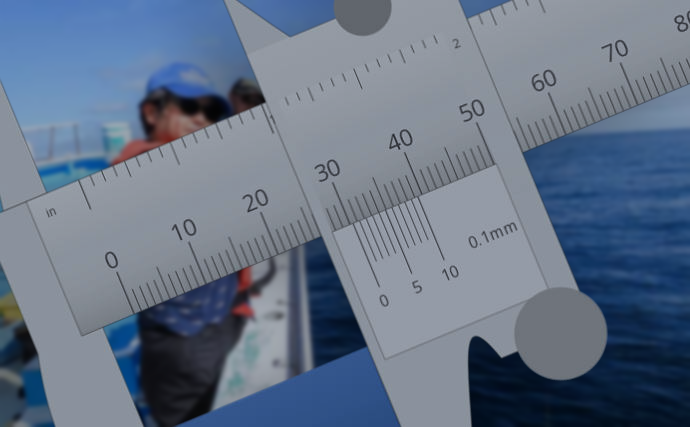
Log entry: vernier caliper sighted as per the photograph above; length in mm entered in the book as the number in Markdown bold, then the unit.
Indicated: **30.4** mm
